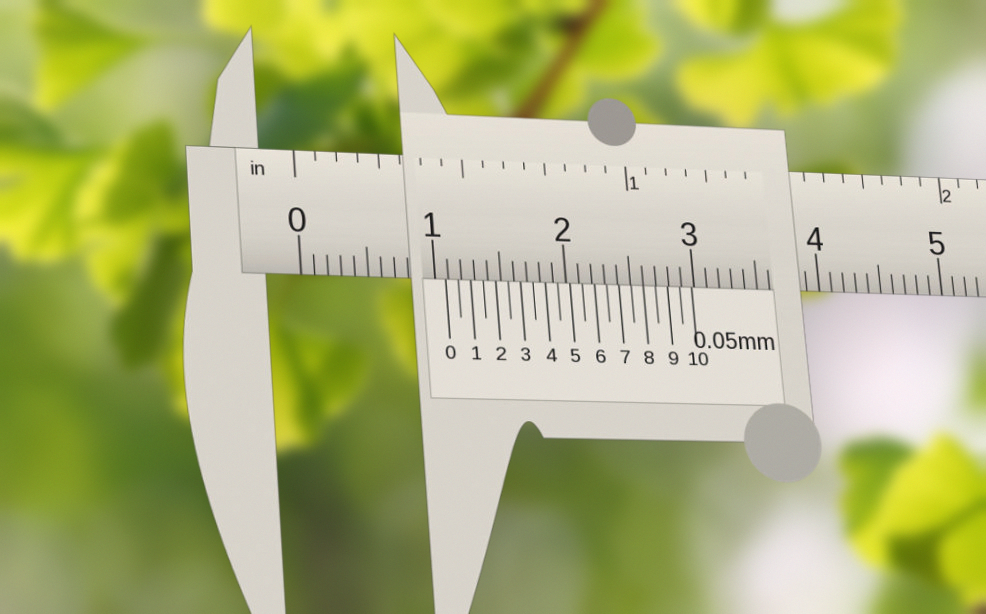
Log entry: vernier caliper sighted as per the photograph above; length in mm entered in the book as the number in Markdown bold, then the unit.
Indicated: **10.8** mm
